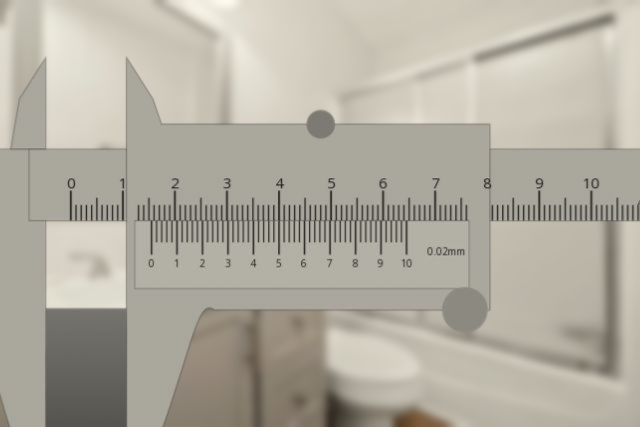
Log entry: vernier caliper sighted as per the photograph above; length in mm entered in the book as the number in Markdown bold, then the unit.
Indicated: **15.5** mm
